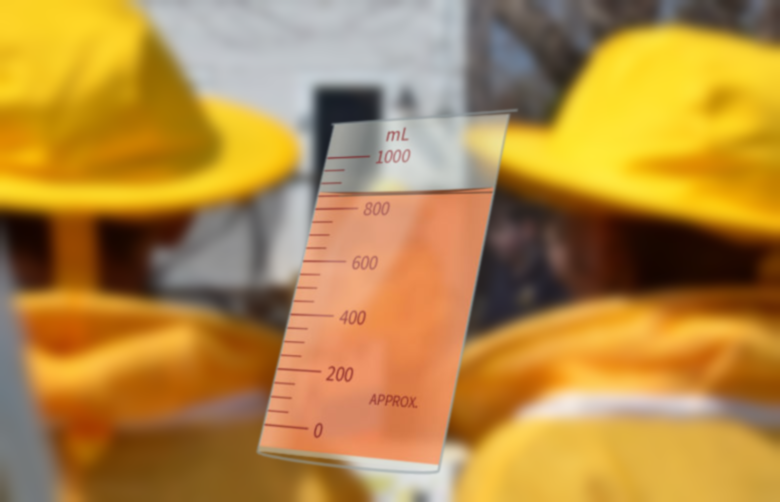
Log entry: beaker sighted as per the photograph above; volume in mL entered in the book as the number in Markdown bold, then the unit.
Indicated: **850** mL
